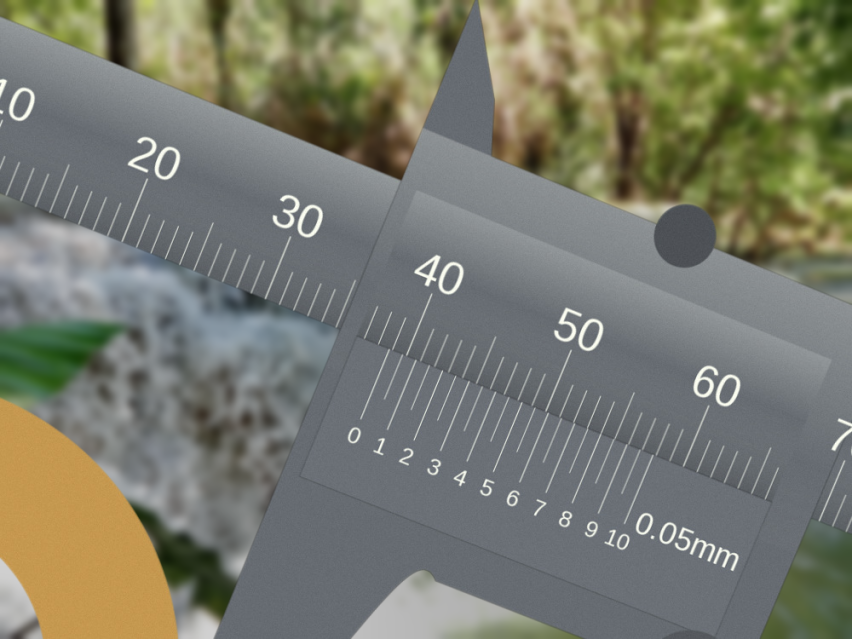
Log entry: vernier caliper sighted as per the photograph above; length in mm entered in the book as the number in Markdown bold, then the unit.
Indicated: **38.8** mm
